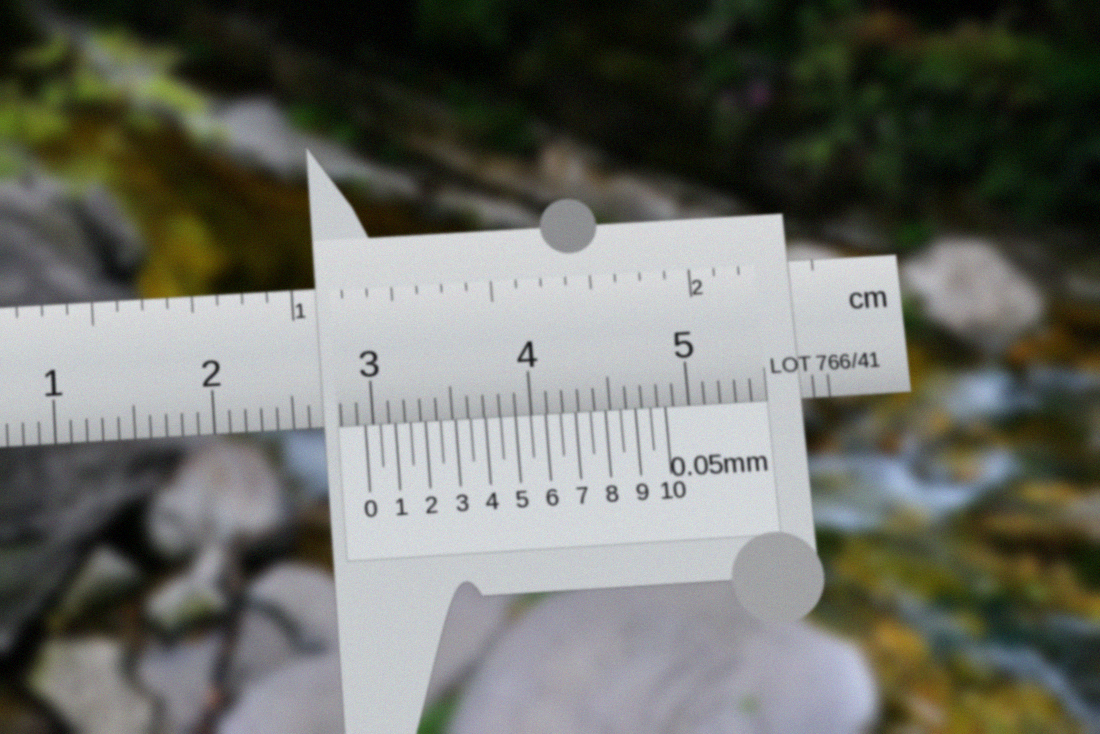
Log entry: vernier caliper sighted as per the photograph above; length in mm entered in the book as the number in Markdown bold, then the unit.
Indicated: **29.5** mm
